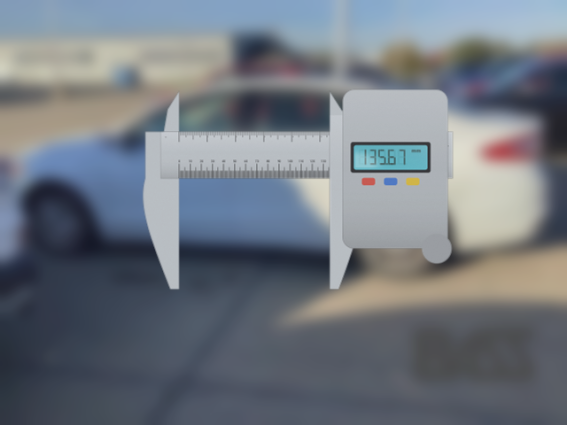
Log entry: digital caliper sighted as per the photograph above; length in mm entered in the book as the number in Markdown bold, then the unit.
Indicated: **135.67** mm
